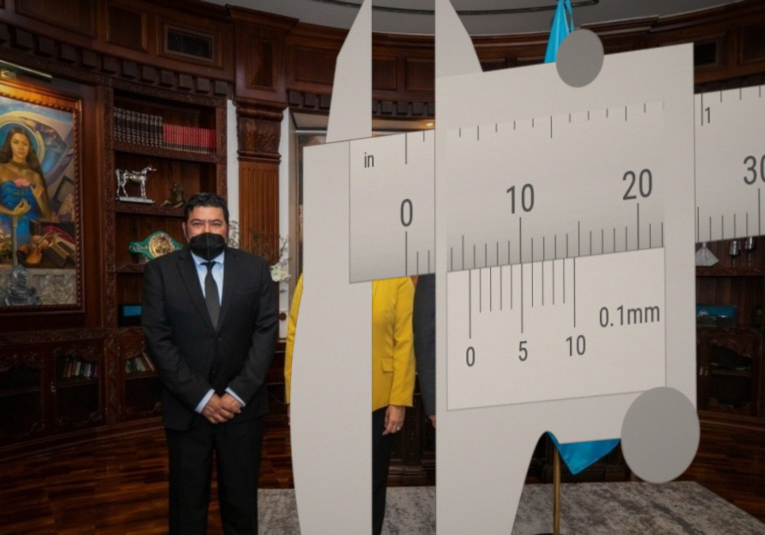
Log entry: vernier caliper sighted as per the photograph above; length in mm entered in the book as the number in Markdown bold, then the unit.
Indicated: **5.6** mm
